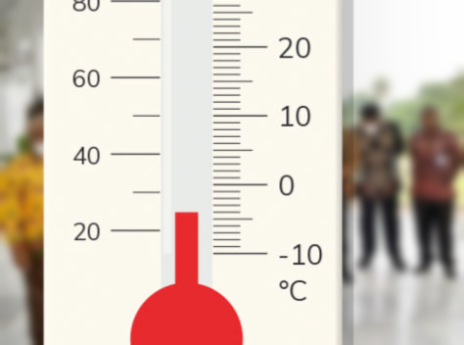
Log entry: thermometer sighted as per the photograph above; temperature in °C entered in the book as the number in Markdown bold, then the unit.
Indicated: **-4** °C
